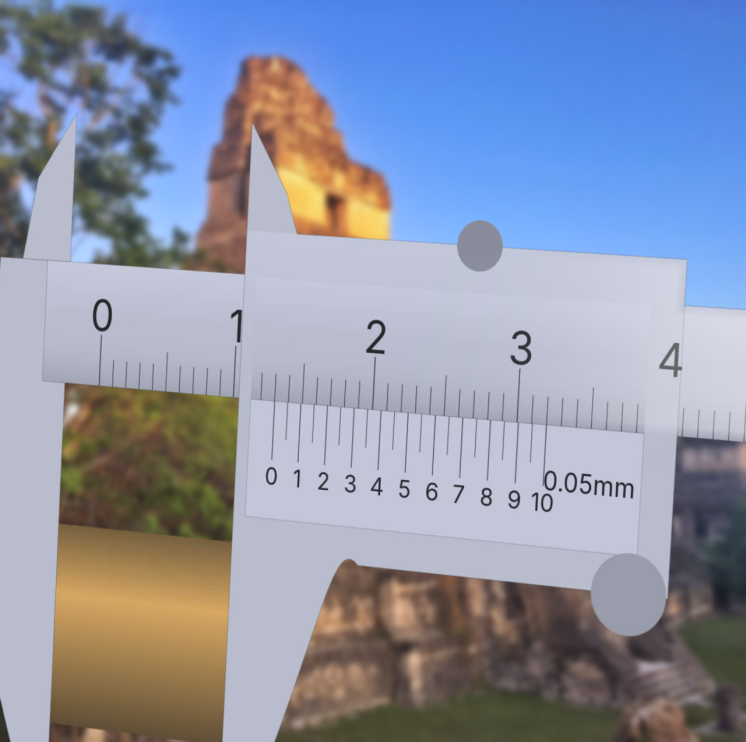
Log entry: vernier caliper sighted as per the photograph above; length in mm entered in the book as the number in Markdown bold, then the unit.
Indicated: **13.0** mm
